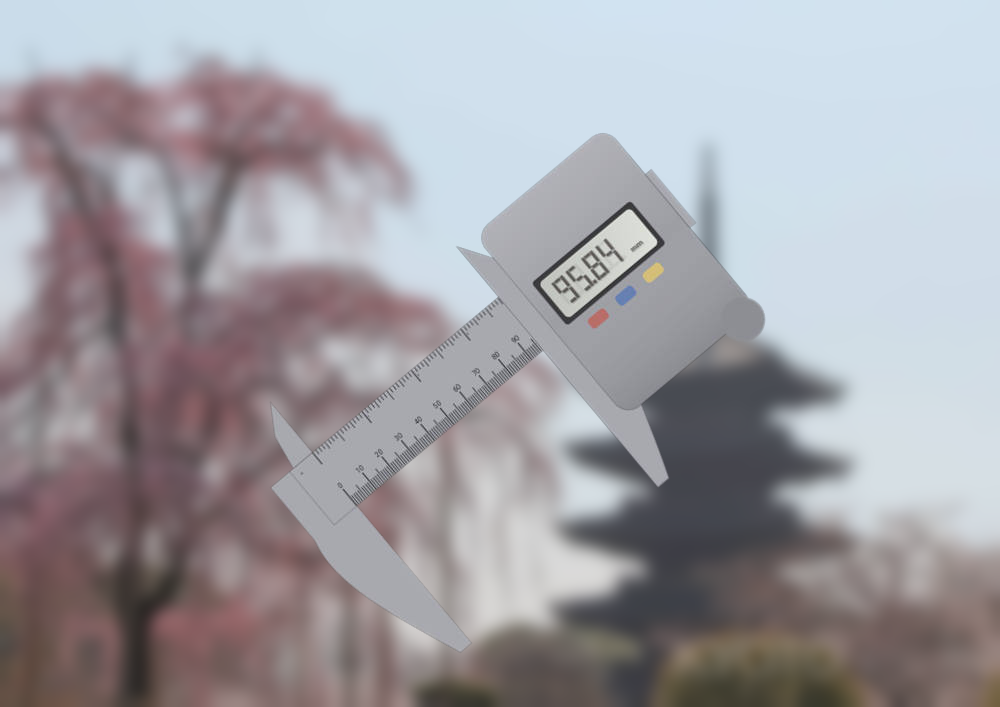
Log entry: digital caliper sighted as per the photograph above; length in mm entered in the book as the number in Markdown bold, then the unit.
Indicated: **95.84** mm
